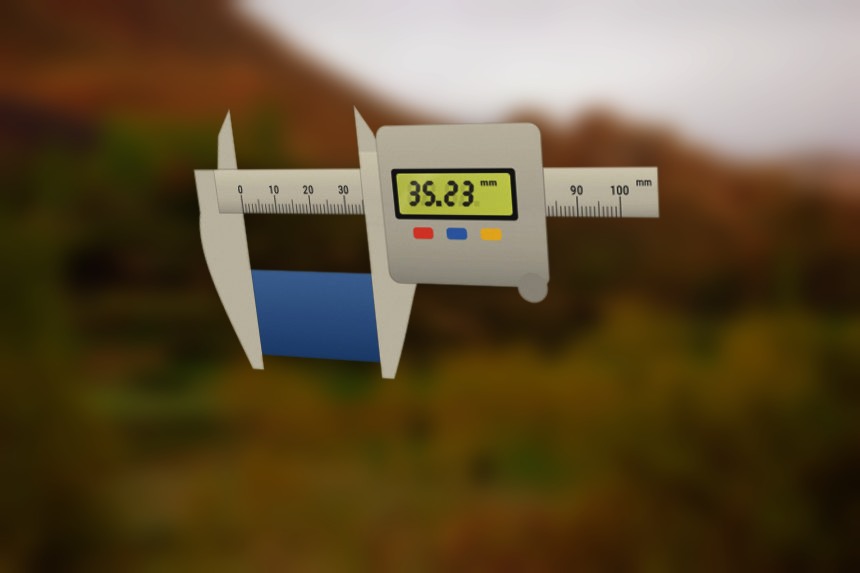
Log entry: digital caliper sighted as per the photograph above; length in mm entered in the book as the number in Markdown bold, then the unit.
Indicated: **35.23** mm
